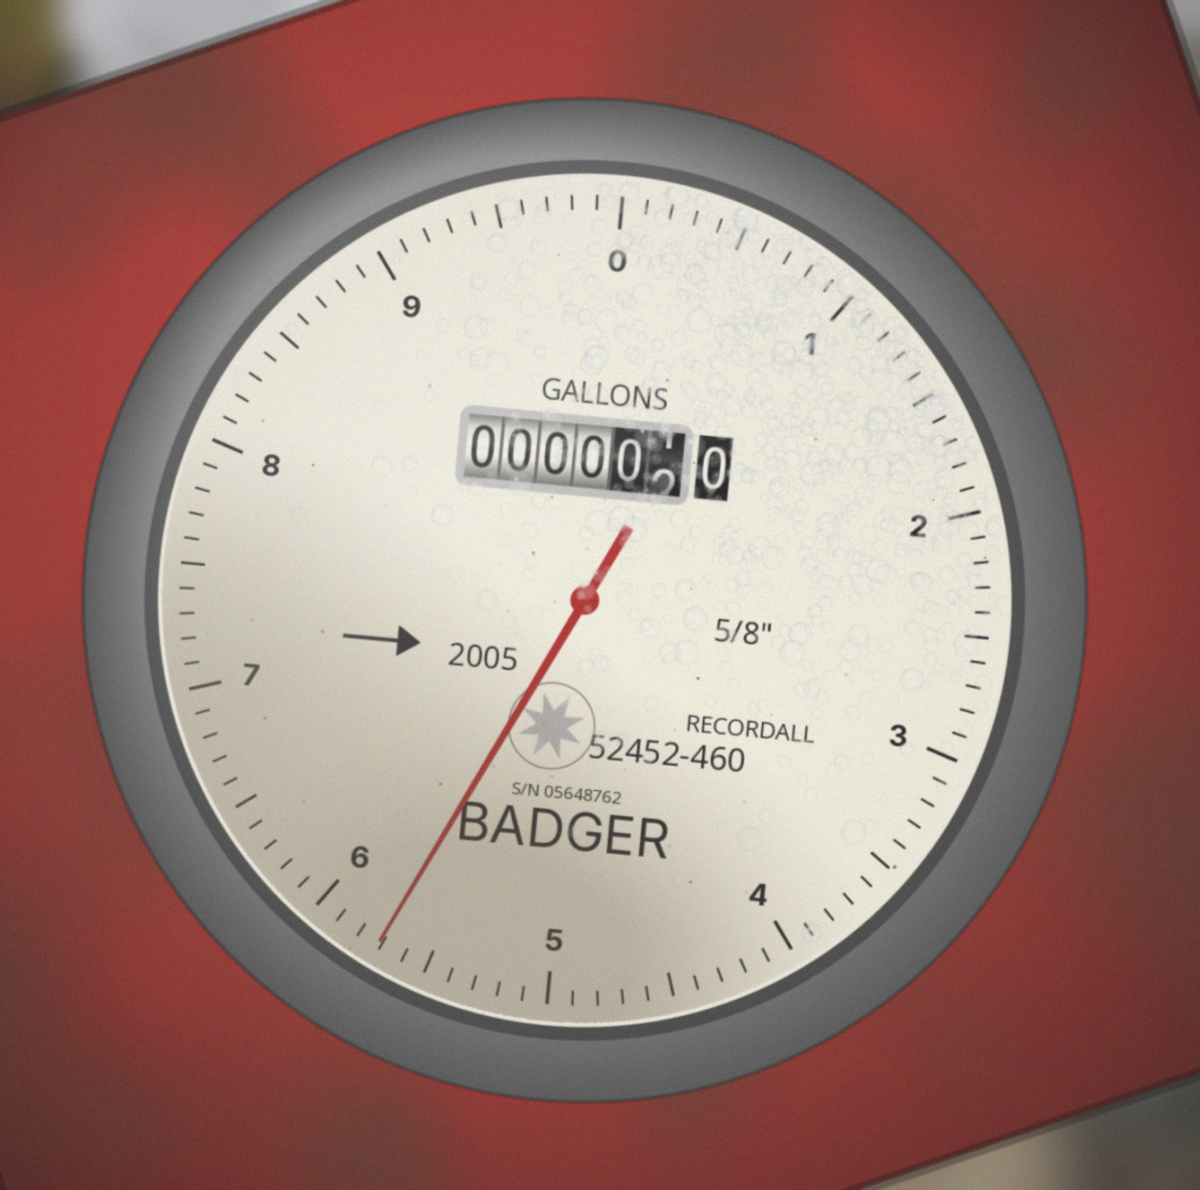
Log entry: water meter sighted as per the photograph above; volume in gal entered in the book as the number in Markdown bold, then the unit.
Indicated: **15.7** gal
